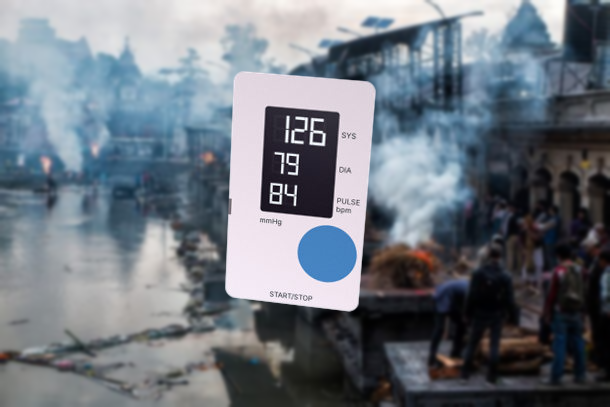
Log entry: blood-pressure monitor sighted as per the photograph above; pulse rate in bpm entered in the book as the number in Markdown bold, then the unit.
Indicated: **84** bpm
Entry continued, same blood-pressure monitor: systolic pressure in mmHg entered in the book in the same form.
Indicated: **126** mmHg
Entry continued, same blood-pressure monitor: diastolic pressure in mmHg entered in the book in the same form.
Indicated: **79** mmHg
